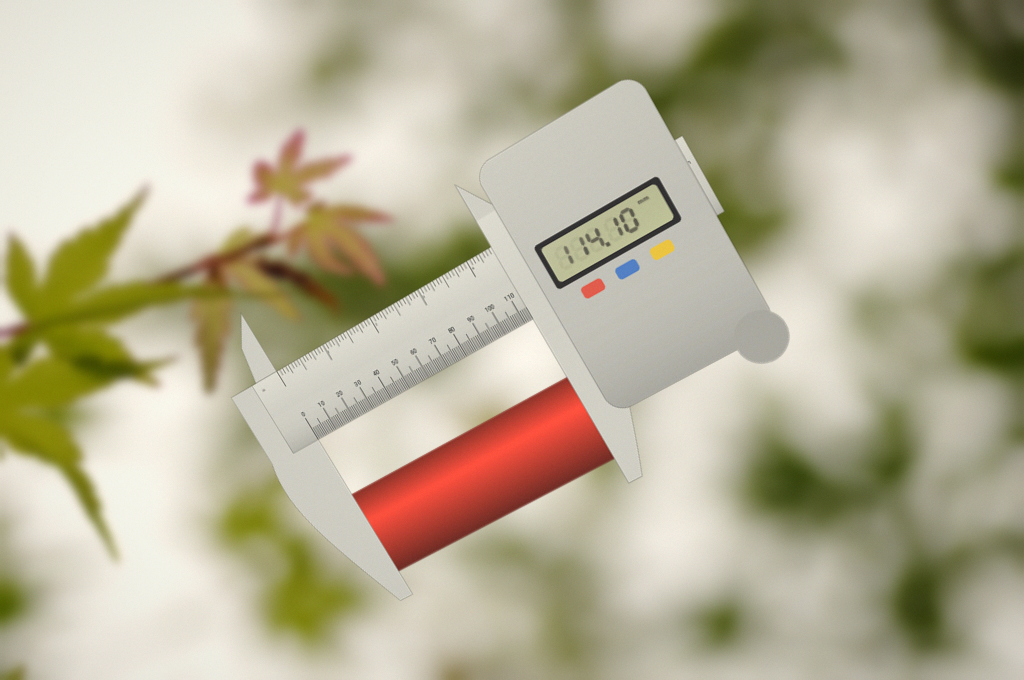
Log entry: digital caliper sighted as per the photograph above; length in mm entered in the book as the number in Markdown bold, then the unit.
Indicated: **114.10** mm
